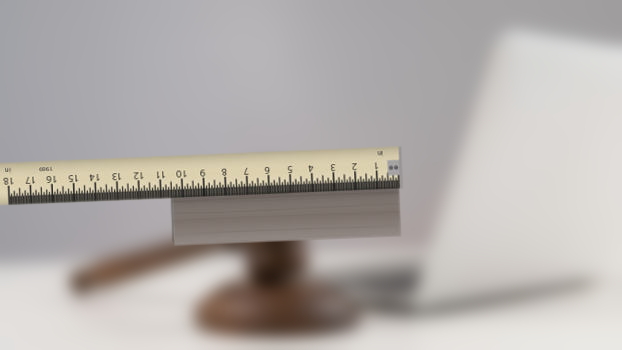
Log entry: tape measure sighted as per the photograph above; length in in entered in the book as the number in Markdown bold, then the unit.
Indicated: **10.5** in
